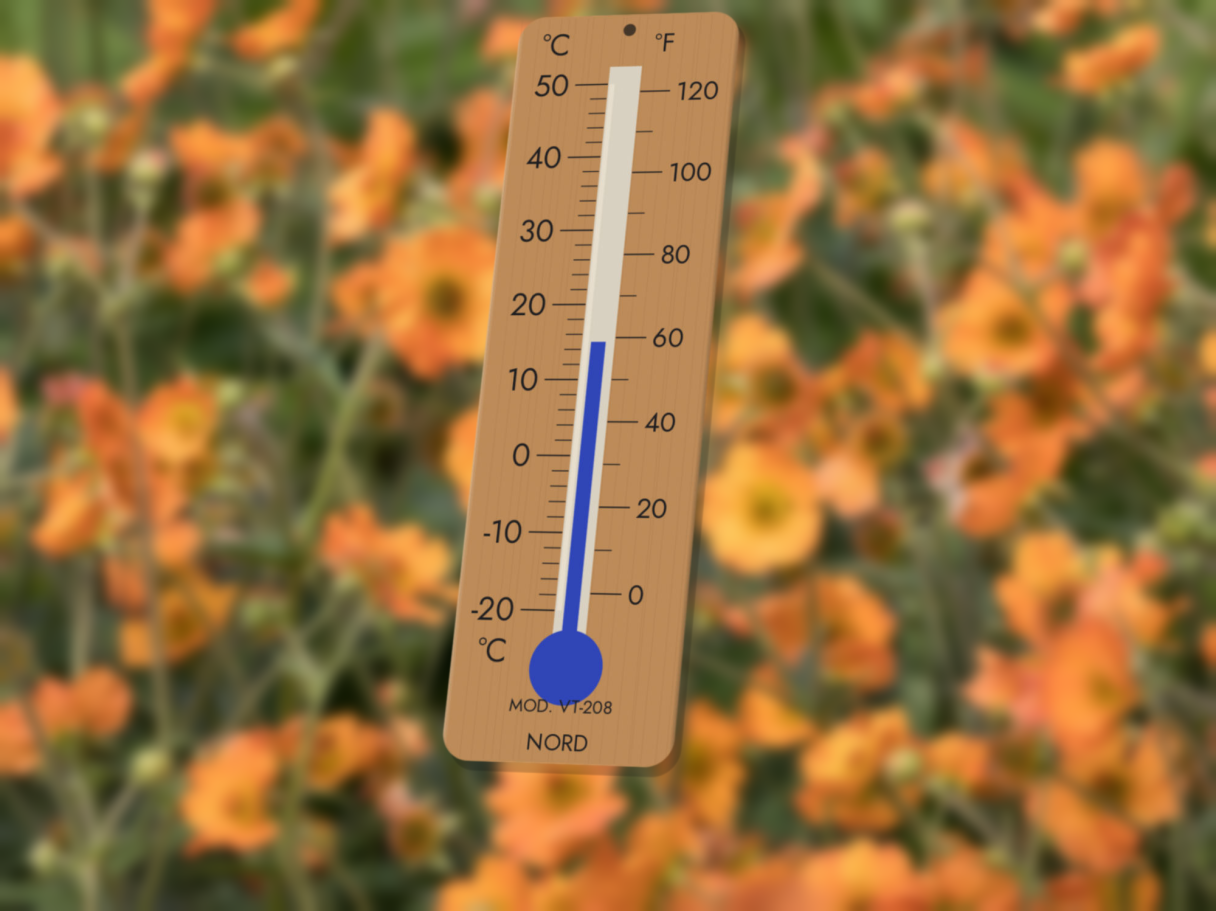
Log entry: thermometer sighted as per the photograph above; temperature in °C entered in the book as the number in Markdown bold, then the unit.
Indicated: **15** °C
